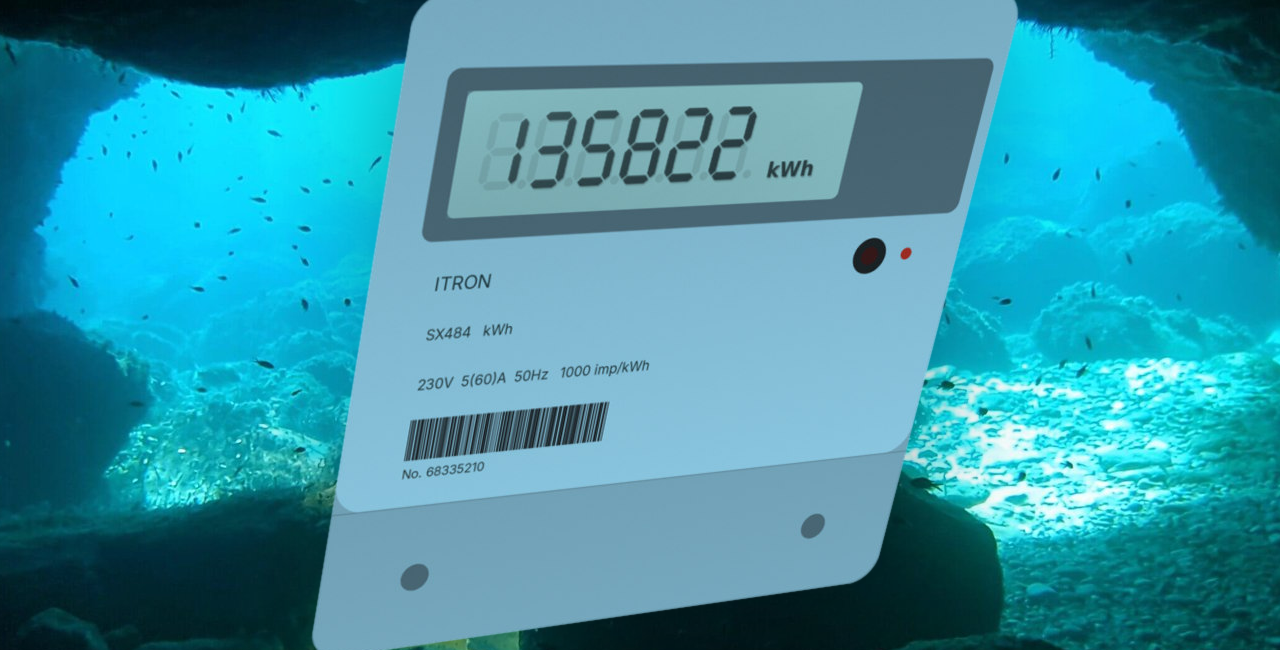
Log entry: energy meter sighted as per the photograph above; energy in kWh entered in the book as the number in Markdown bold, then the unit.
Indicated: **135822** kWh
